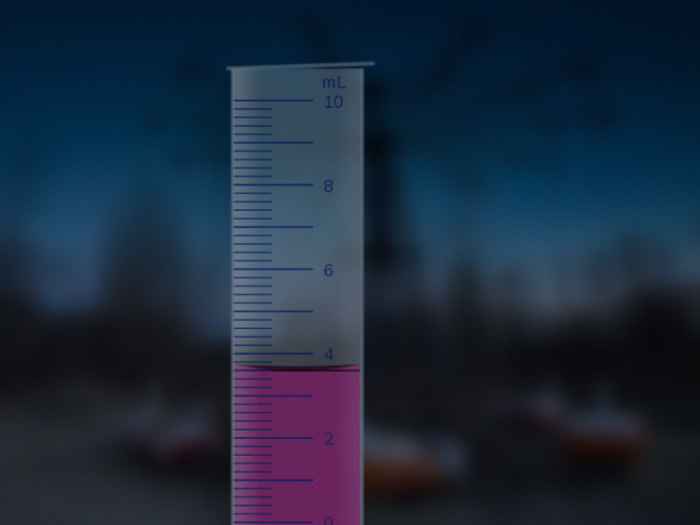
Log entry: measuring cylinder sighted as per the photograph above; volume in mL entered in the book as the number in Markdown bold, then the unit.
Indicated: **3.6** mL
